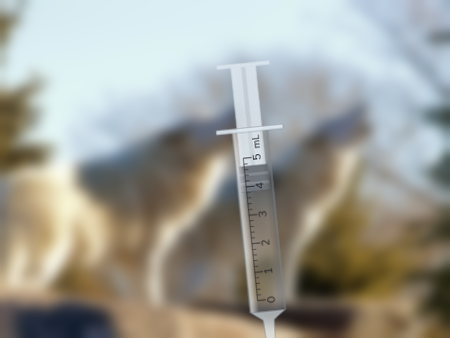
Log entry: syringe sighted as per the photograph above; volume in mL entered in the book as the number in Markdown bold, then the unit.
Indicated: **3.8** mL
